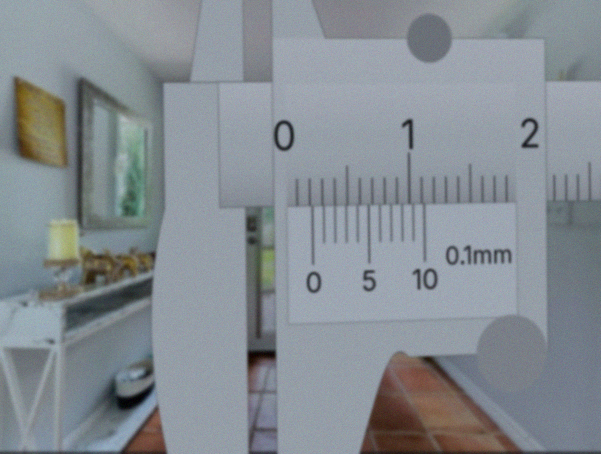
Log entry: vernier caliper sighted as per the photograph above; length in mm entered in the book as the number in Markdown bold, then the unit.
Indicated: **2.2** mm
